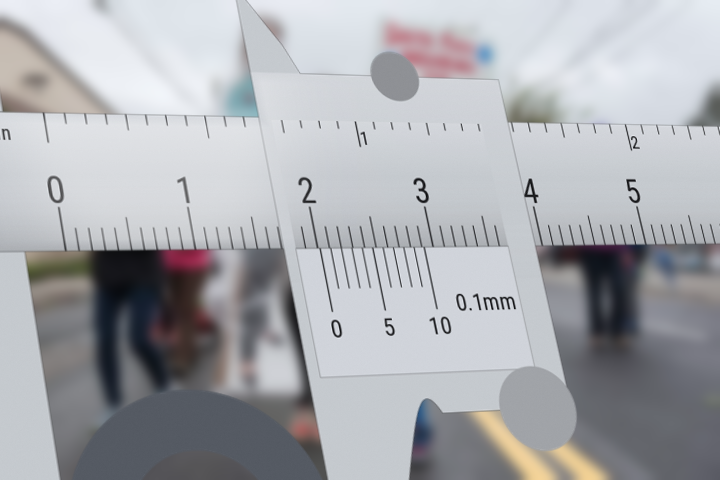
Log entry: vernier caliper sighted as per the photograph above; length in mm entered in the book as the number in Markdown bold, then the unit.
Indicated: **20.2** mm
